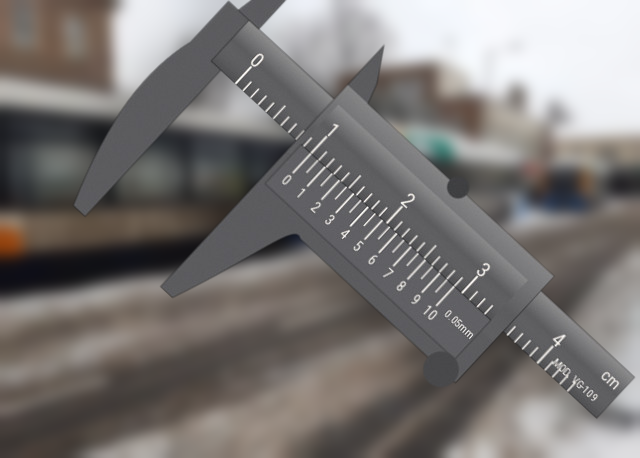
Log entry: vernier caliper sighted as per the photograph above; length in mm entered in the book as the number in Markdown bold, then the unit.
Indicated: **10.0** mm
